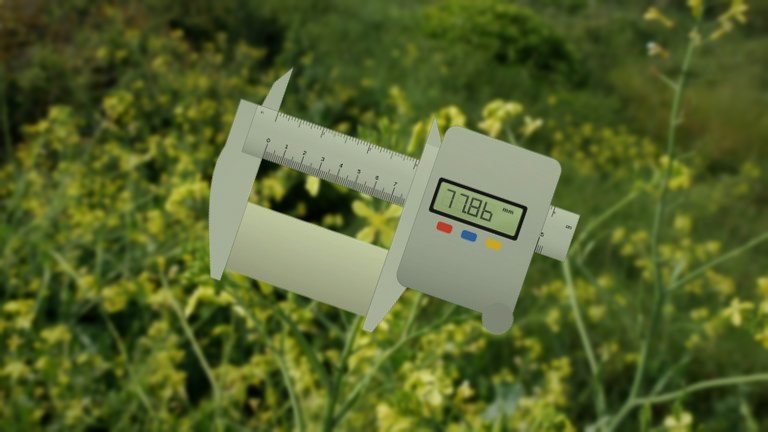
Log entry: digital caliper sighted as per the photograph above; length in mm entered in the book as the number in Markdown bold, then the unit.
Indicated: **77.86** mm
